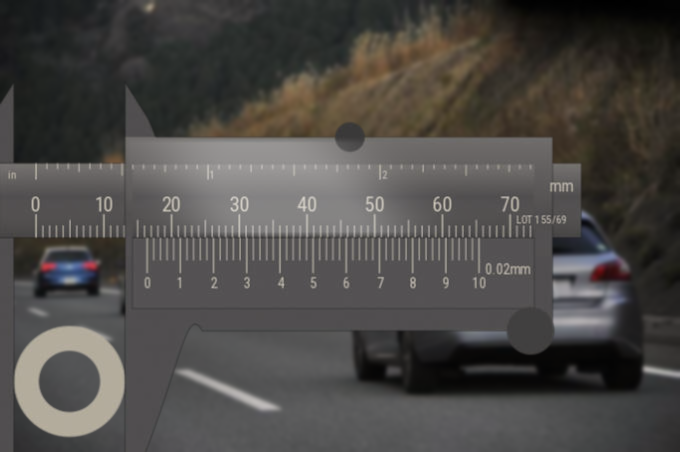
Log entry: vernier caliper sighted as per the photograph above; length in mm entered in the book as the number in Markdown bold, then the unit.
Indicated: **16.4** mm
